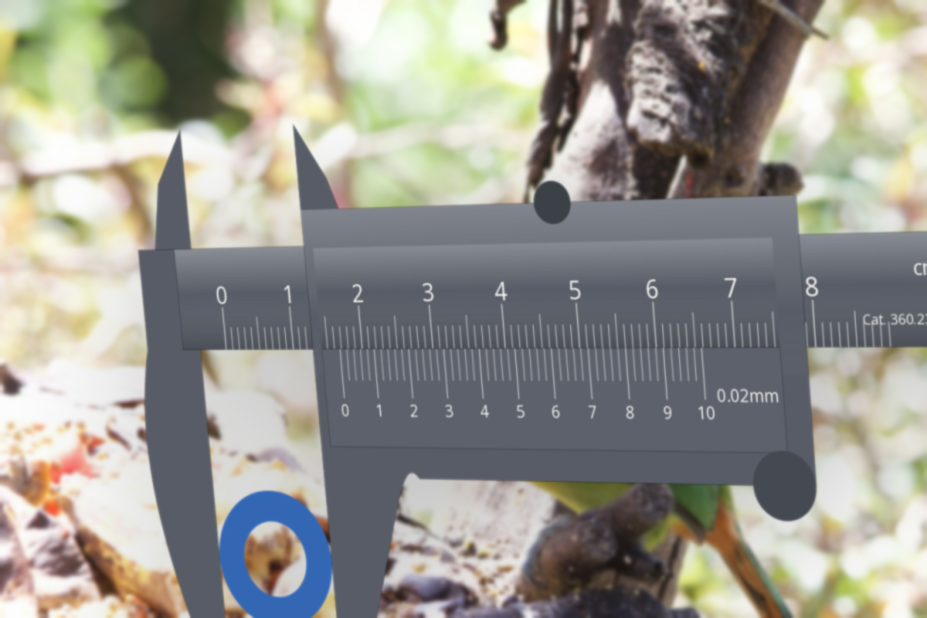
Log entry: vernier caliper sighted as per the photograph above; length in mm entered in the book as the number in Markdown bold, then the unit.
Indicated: **16.8** mm
